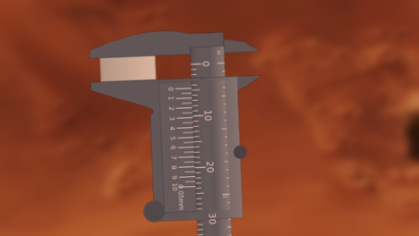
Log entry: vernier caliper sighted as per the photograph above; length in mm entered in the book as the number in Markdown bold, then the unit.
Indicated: **4.6** mm
